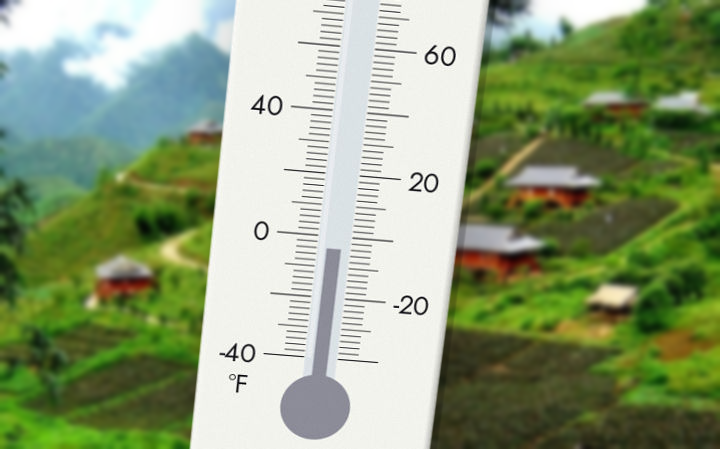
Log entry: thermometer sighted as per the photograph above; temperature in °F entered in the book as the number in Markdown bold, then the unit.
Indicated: **-4** °F
